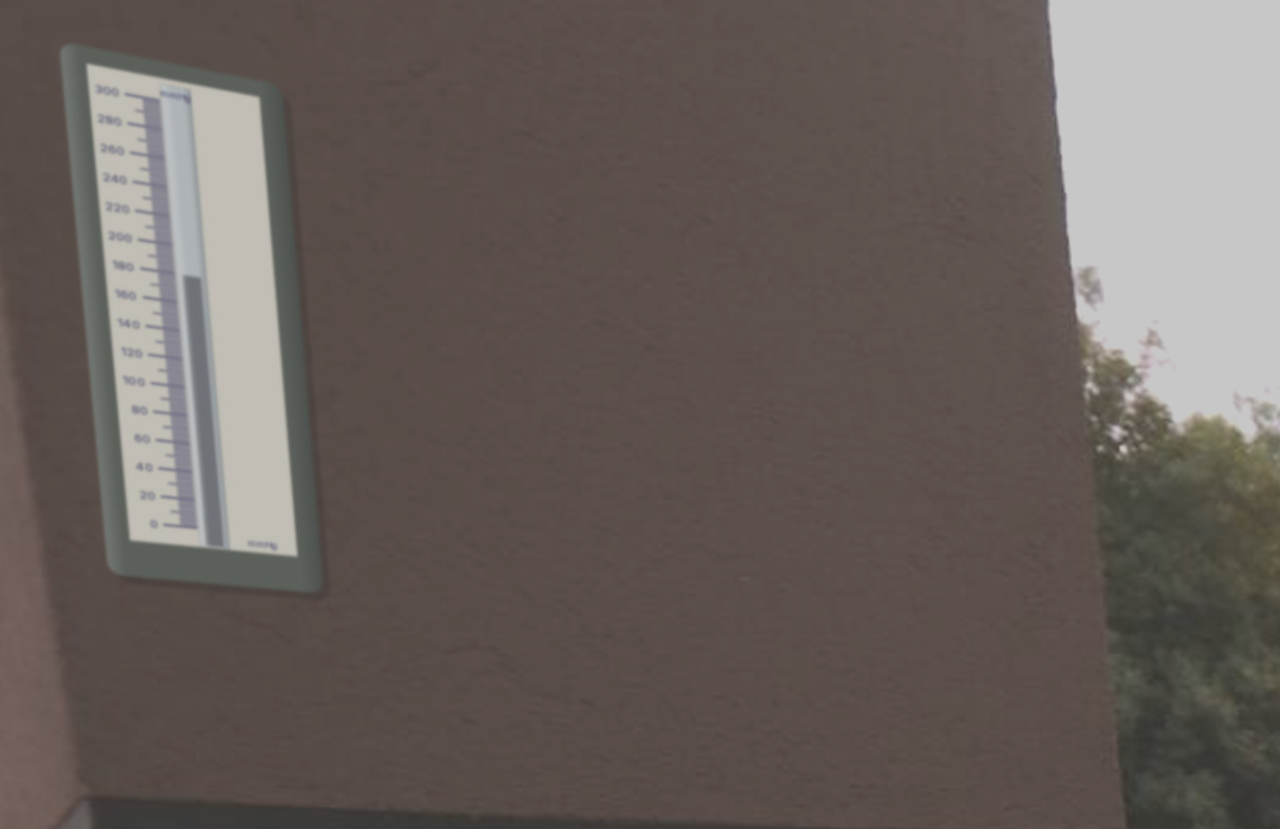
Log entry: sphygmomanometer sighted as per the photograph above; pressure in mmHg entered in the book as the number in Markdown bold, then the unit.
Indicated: **180** mmHg
